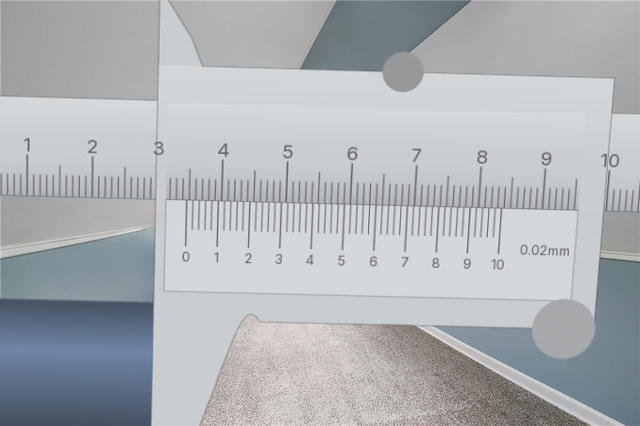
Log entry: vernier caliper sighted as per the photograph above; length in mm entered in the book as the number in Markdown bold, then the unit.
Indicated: **34.6** mm
